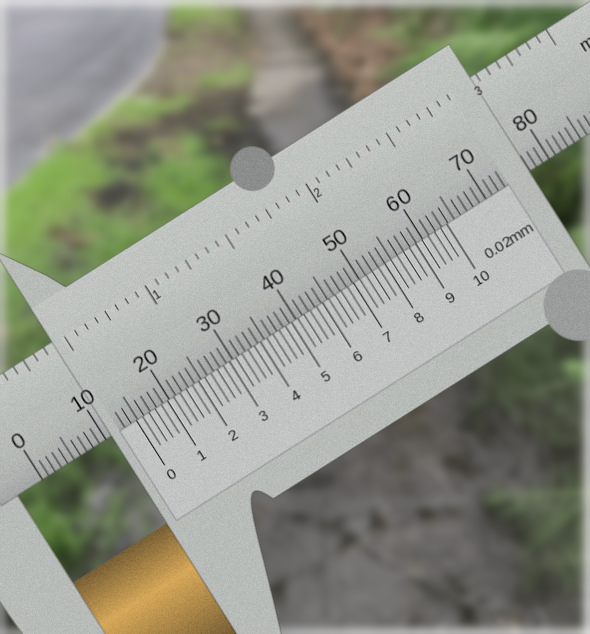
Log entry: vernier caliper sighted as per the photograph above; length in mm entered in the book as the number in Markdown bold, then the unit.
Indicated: **14.8** mm
